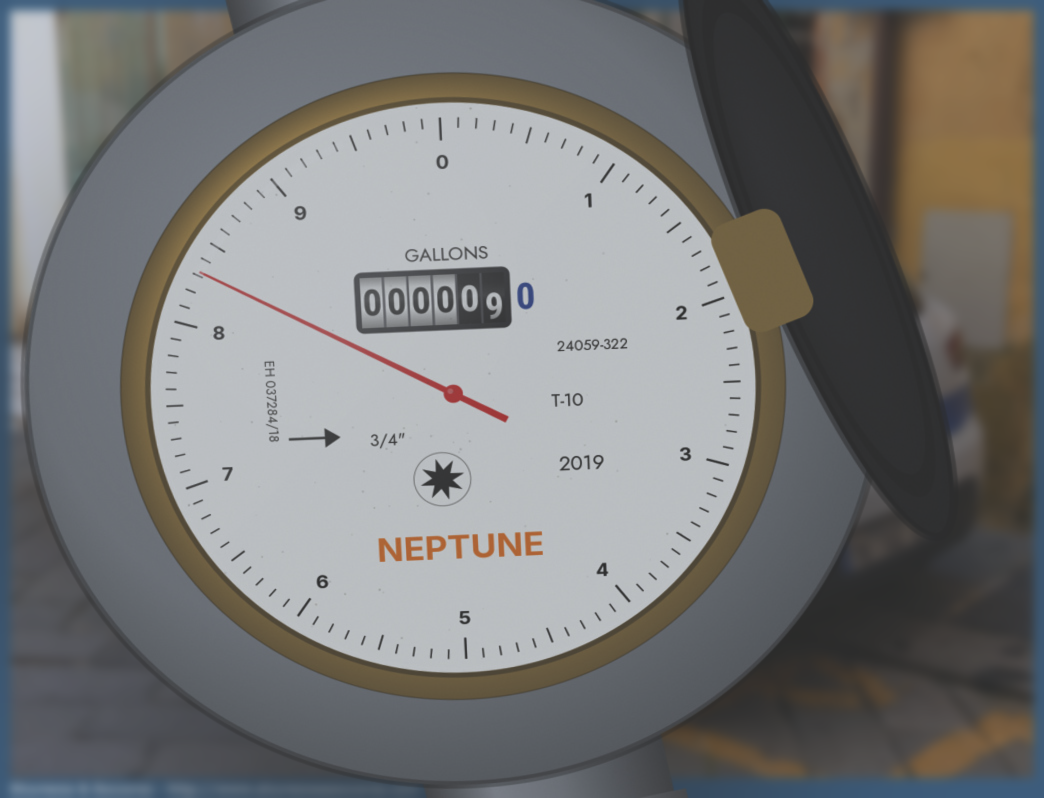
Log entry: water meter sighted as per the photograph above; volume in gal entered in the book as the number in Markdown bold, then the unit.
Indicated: **88.3** gal
